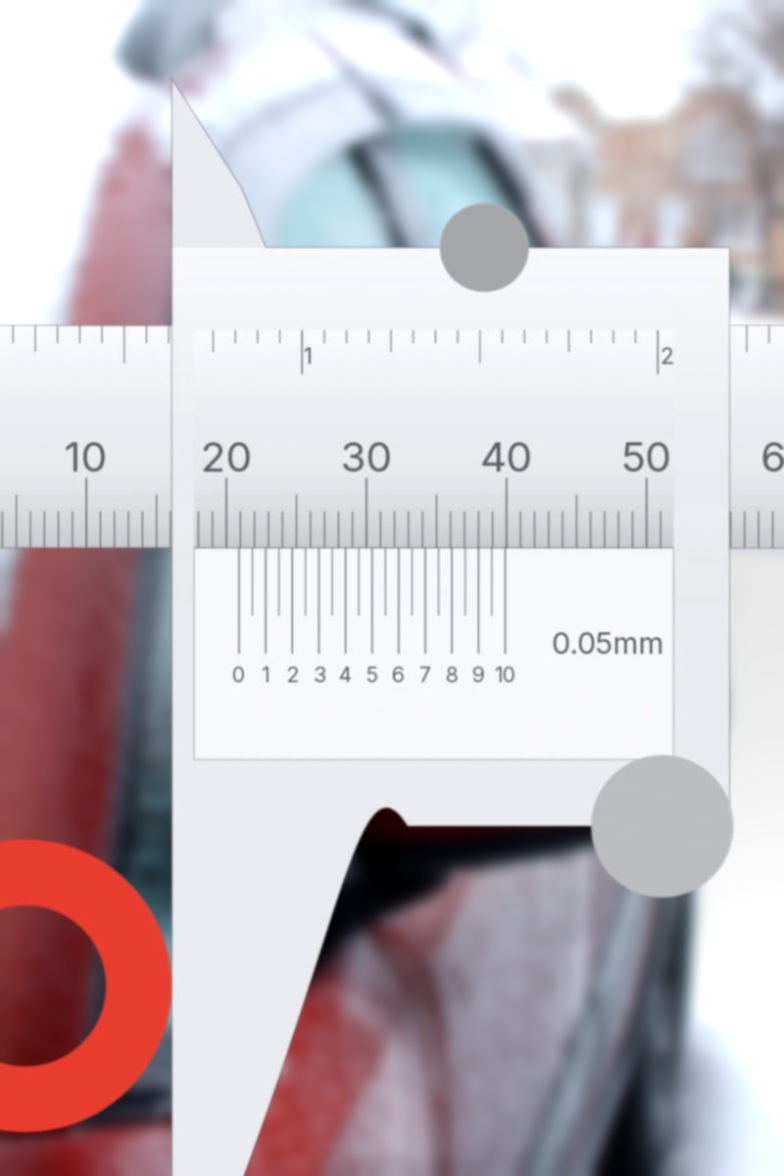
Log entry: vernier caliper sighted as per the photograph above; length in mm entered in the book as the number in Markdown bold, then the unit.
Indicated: **20.9** mm
